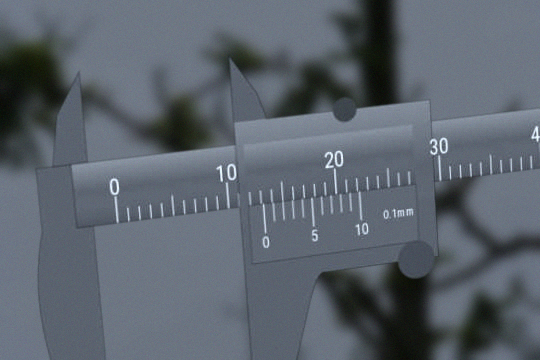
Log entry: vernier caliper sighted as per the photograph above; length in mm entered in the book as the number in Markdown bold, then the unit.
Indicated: **13.2** mm
